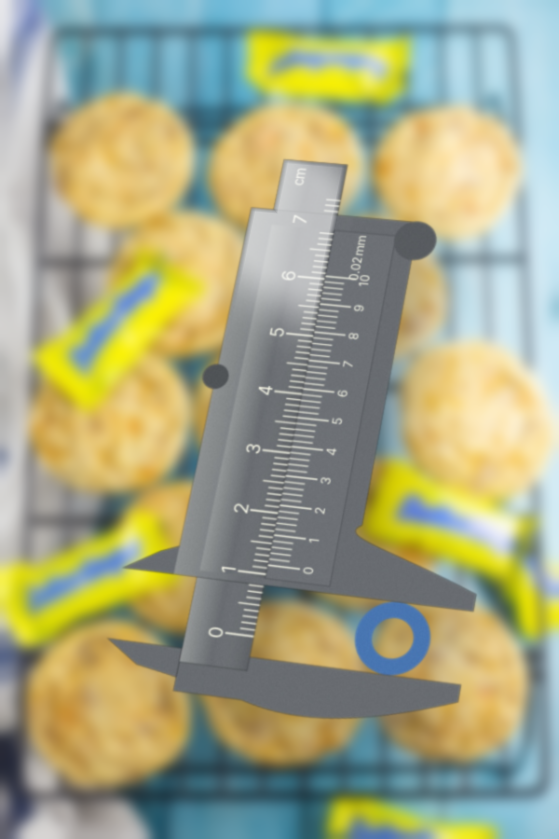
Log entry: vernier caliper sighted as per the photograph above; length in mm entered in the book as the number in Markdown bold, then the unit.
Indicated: **11.5** mm
